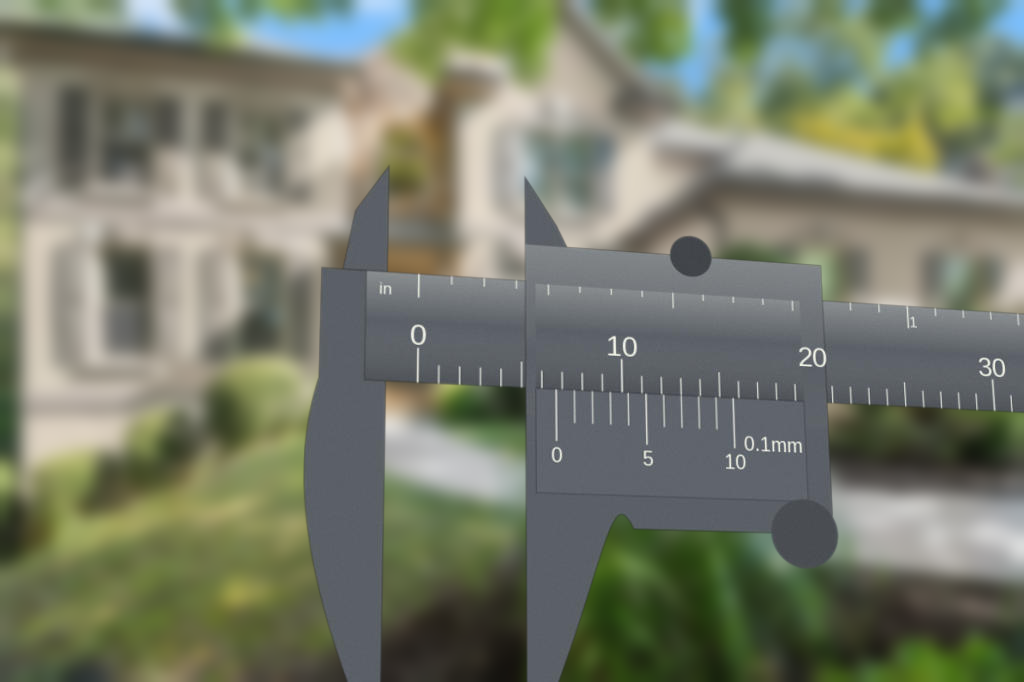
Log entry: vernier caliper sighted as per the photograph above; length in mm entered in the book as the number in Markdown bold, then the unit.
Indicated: **6.7** mm
